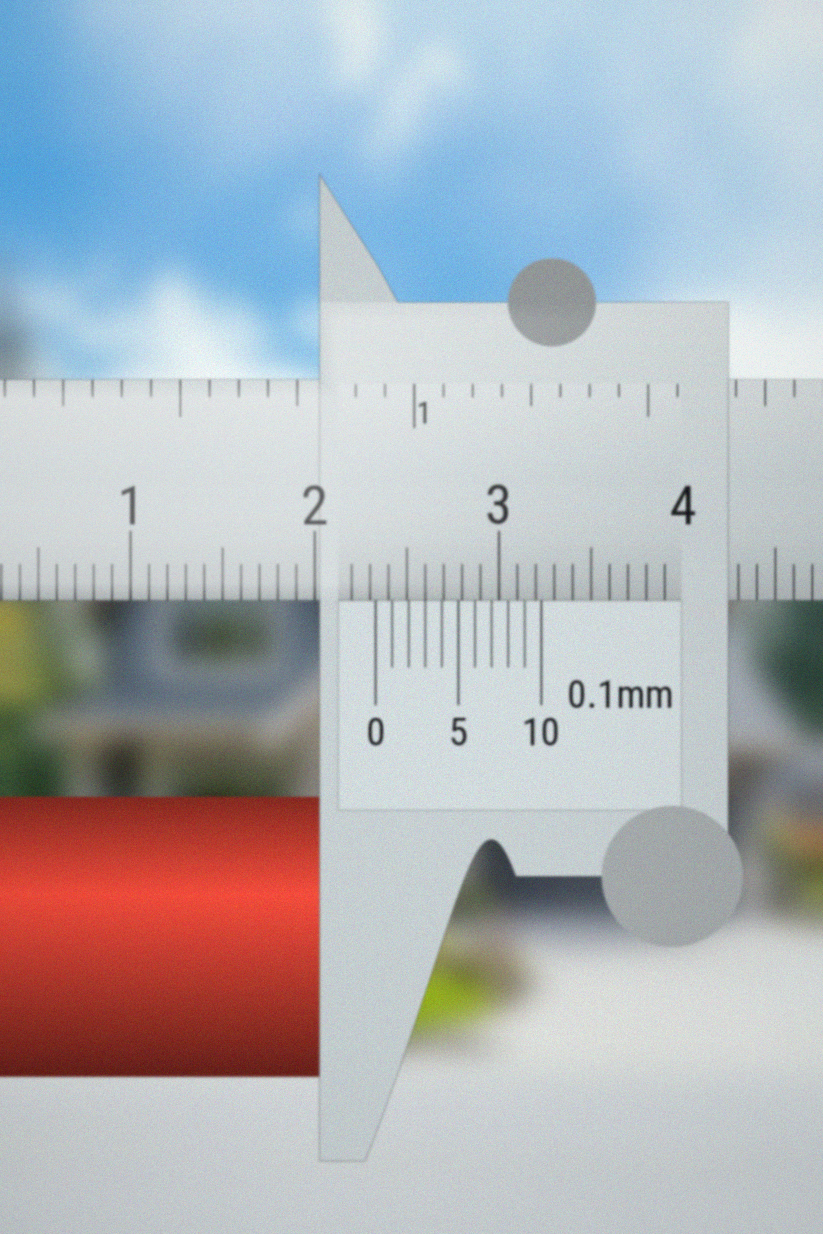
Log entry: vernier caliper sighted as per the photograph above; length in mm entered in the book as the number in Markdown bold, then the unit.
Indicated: **23.3** mm
